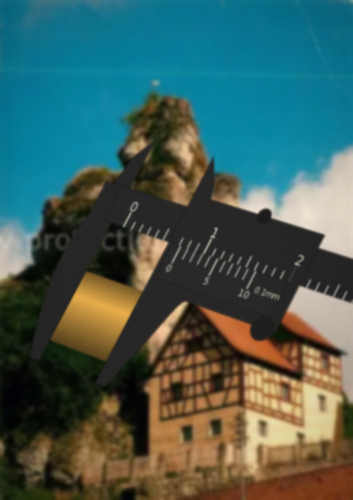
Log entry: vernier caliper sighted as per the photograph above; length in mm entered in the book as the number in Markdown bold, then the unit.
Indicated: **7.2** mm
